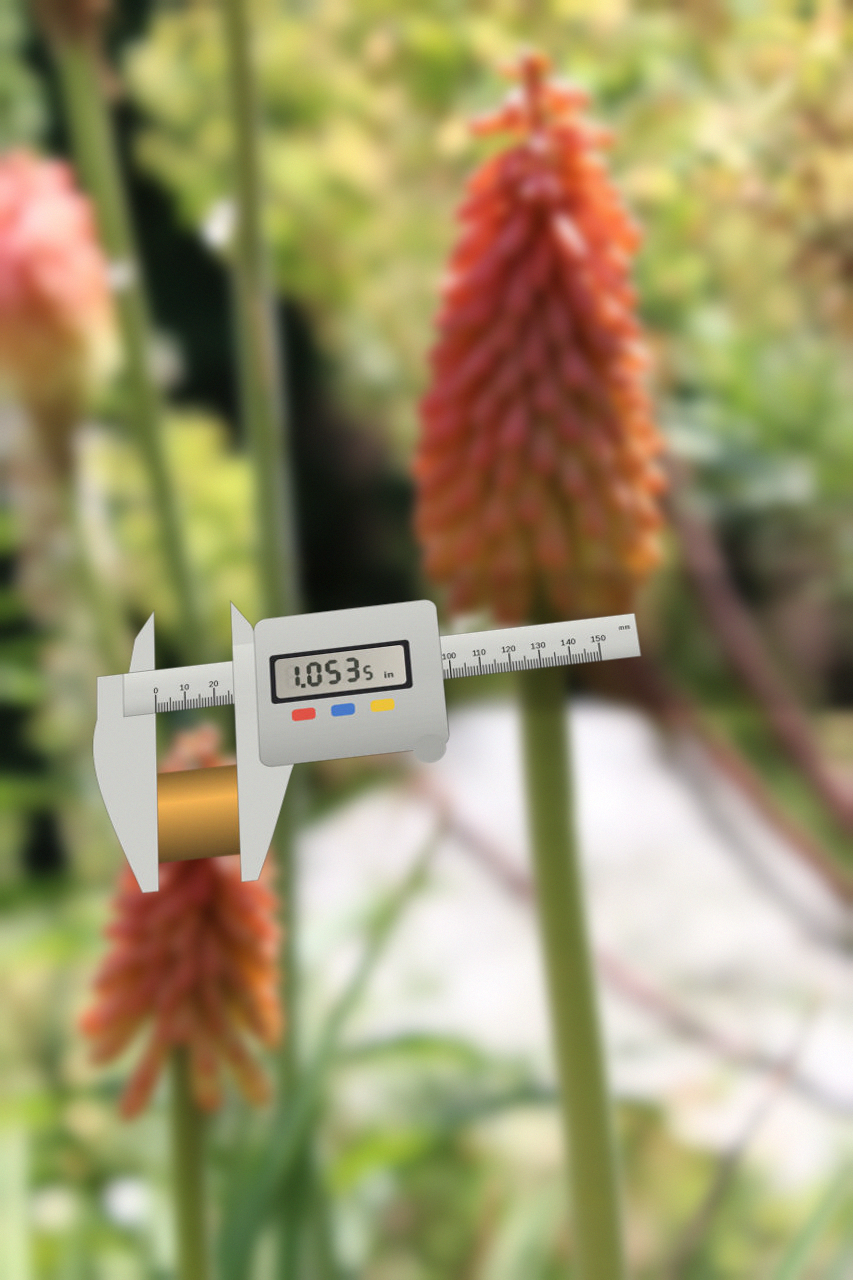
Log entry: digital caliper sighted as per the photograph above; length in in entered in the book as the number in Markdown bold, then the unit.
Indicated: **1.0535** in
